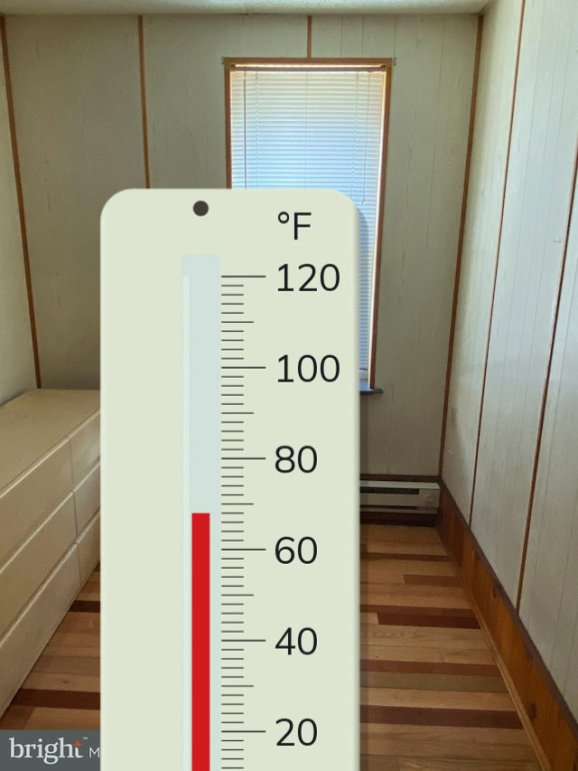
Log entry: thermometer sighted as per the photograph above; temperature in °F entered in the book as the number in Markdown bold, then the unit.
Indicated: **68** °F
